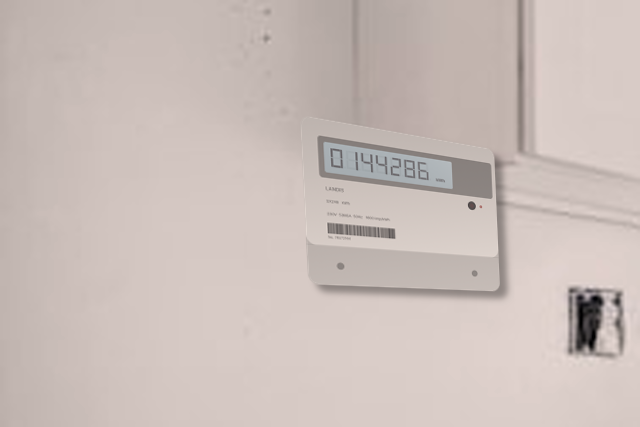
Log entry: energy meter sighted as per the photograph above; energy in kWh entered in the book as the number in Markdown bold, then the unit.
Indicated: **144286** kWh
